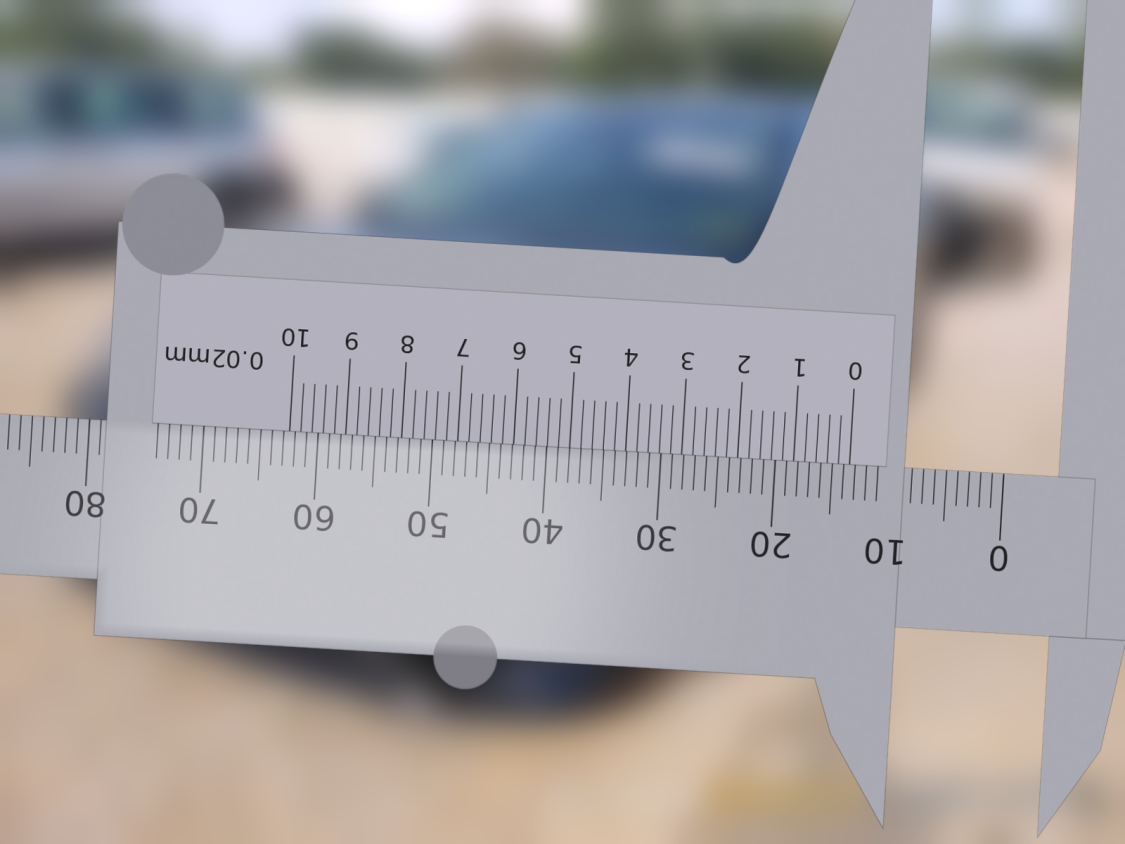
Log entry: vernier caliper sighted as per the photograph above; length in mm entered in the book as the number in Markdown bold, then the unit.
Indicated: **13.5** mm
